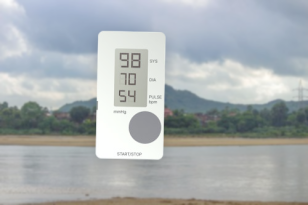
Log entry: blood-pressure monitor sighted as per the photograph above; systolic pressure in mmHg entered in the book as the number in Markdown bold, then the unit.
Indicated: **98** mmHg
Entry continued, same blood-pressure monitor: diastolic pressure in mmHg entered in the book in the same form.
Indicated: **70** mmHg
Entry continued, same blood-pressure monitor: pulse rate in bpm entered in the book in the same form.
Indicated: **54** bpm
